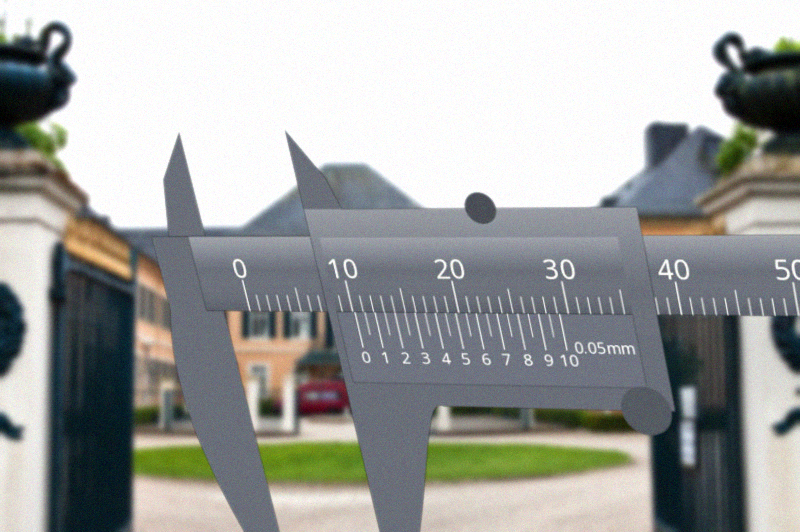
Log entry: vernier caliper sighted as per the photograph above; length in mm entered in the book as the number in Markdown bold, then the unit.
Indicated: **10.2** mm
